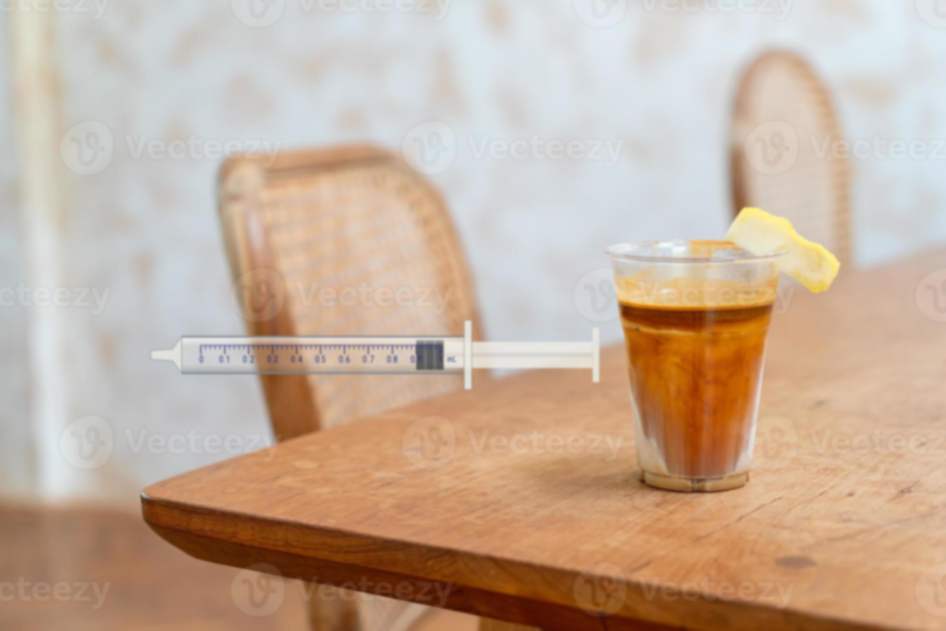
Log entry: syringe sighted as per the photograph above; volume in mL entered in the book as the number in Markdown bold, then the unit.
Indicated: **0.9** mL
